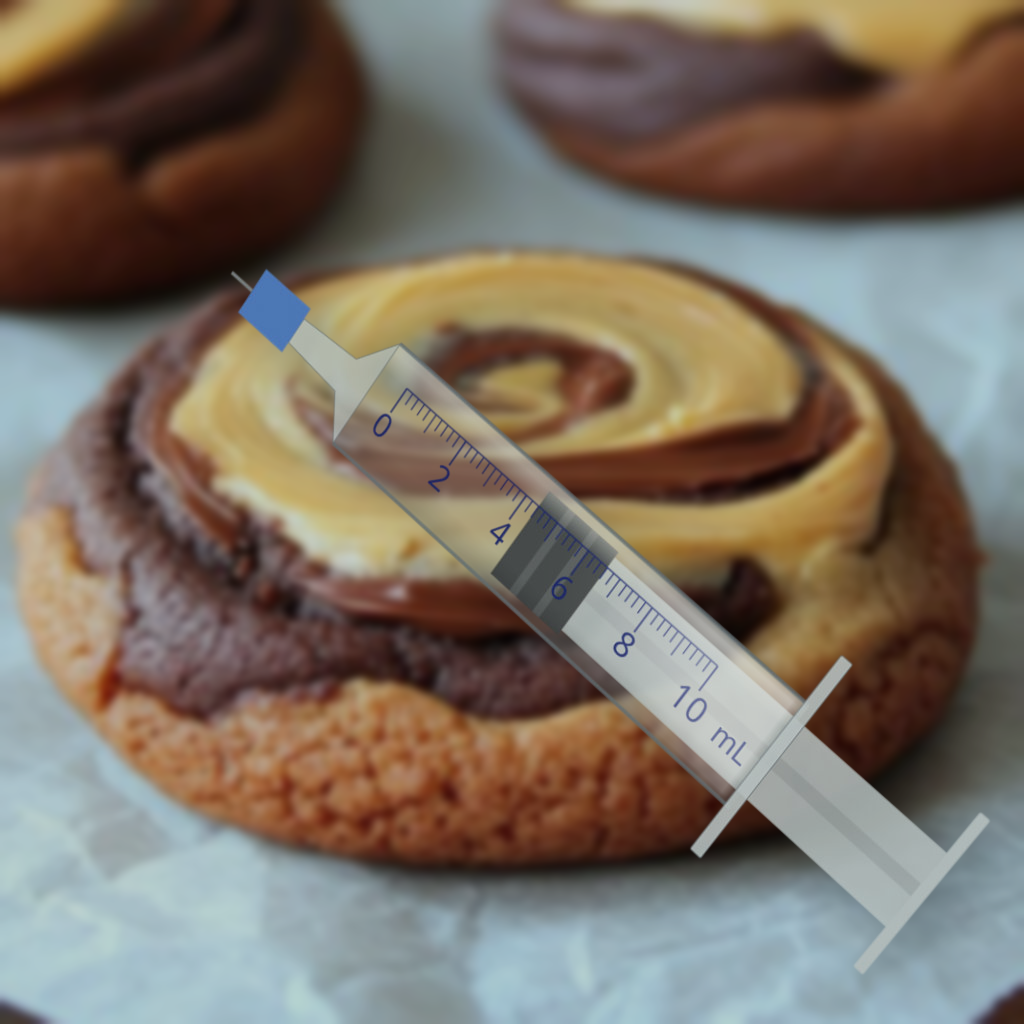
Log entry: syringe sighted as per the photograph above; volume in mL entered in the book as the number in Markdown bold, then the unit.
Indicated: **4.4** mL
